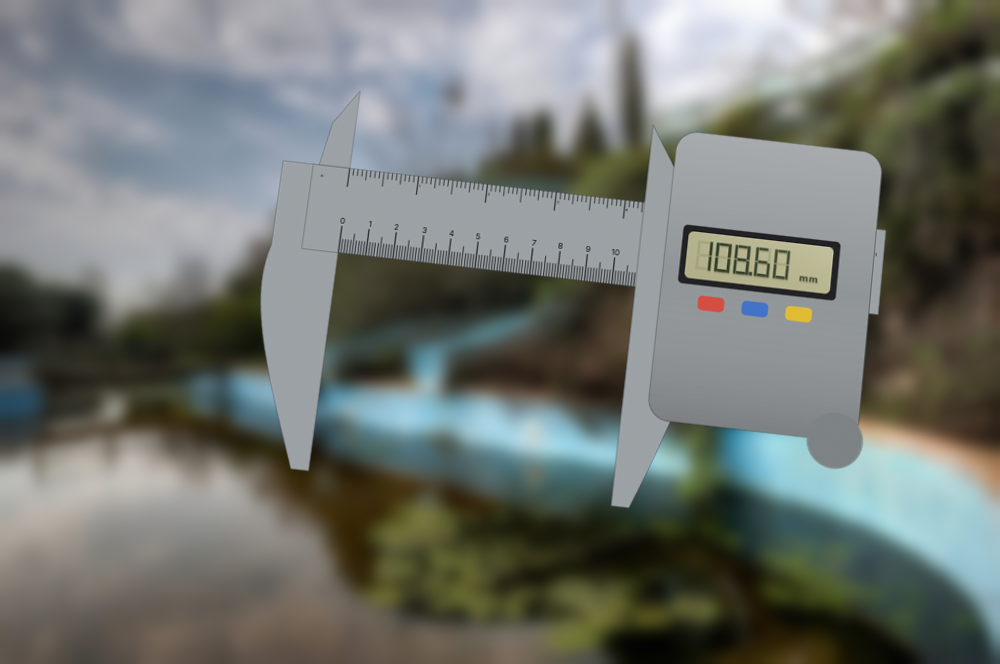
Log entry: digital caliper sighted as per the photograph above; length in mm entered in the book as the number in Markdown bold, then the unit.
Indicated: **108.60** mm
